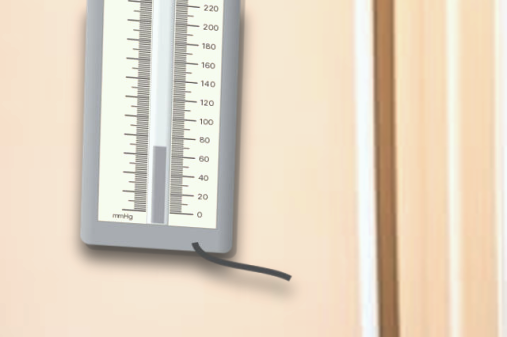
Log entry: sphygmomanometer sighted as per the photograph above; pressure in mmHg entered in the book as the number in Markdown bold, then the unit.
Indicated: **70** mmHg
